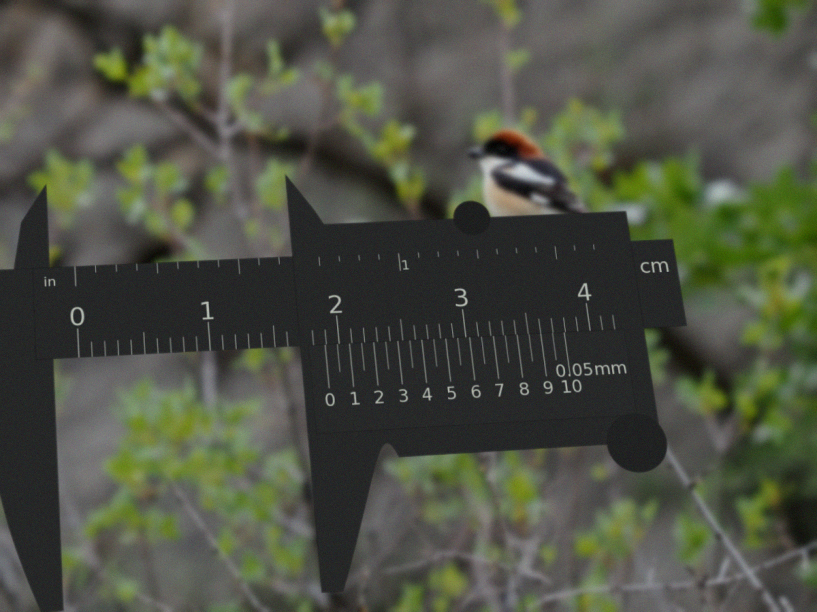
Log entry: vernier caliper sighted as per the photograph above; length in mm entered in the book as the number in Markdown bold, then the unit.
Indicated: **18.9** mm
